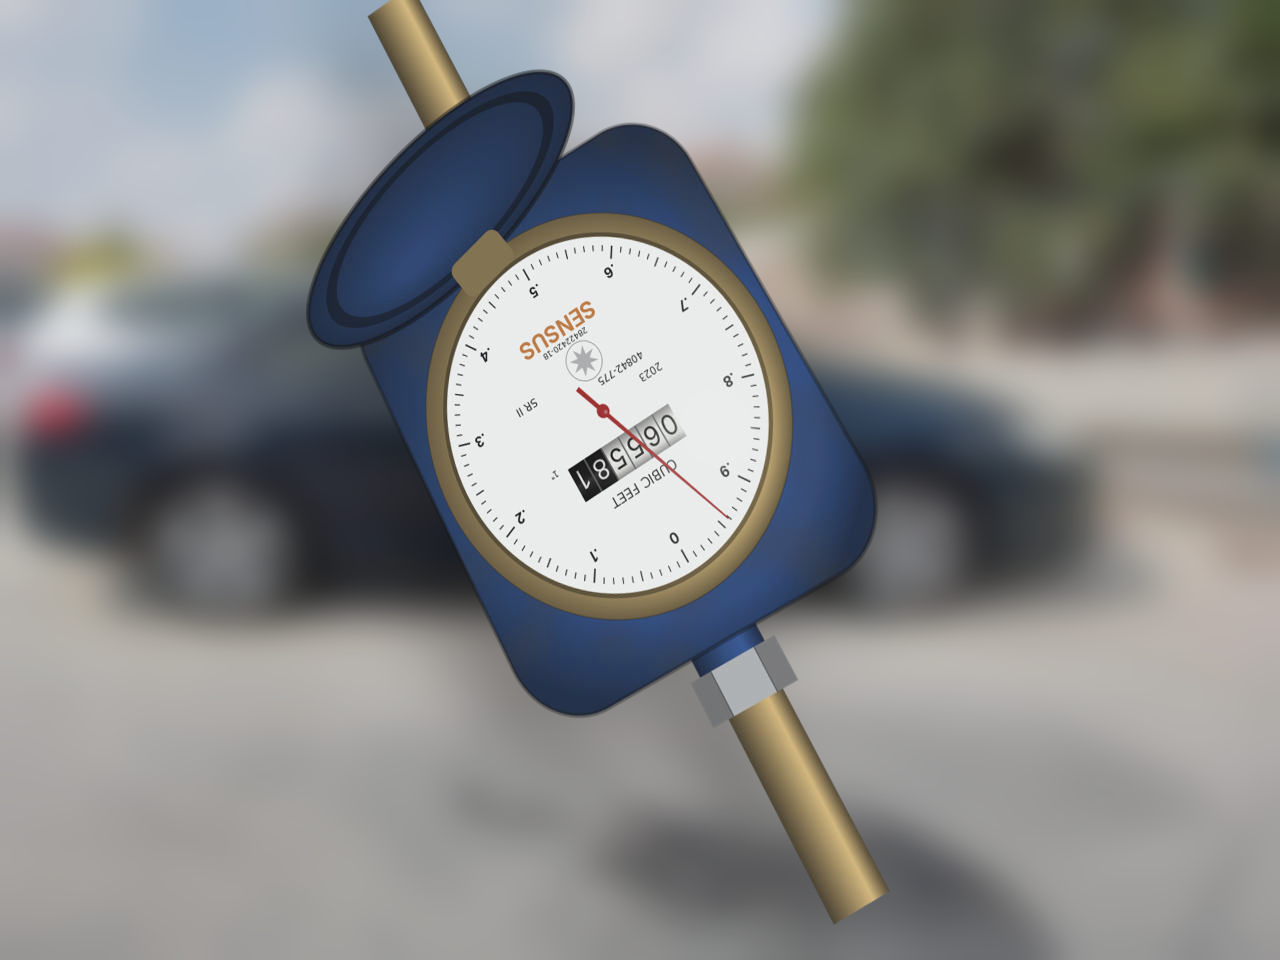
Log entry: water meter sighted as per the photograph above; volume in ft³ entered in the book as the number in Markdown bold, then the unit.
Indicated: **65580.94** ft³
